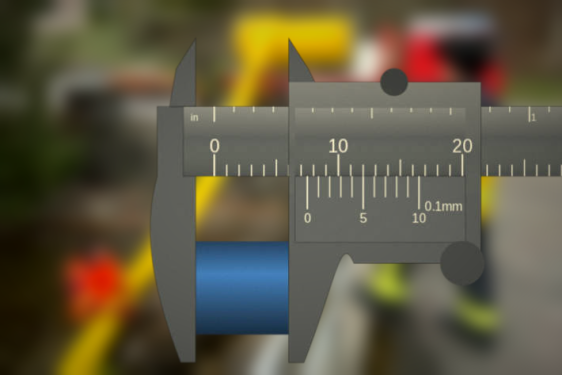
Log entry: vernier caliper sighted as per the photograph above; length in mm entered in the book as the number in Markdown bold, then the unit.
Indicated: **7.5** mm
